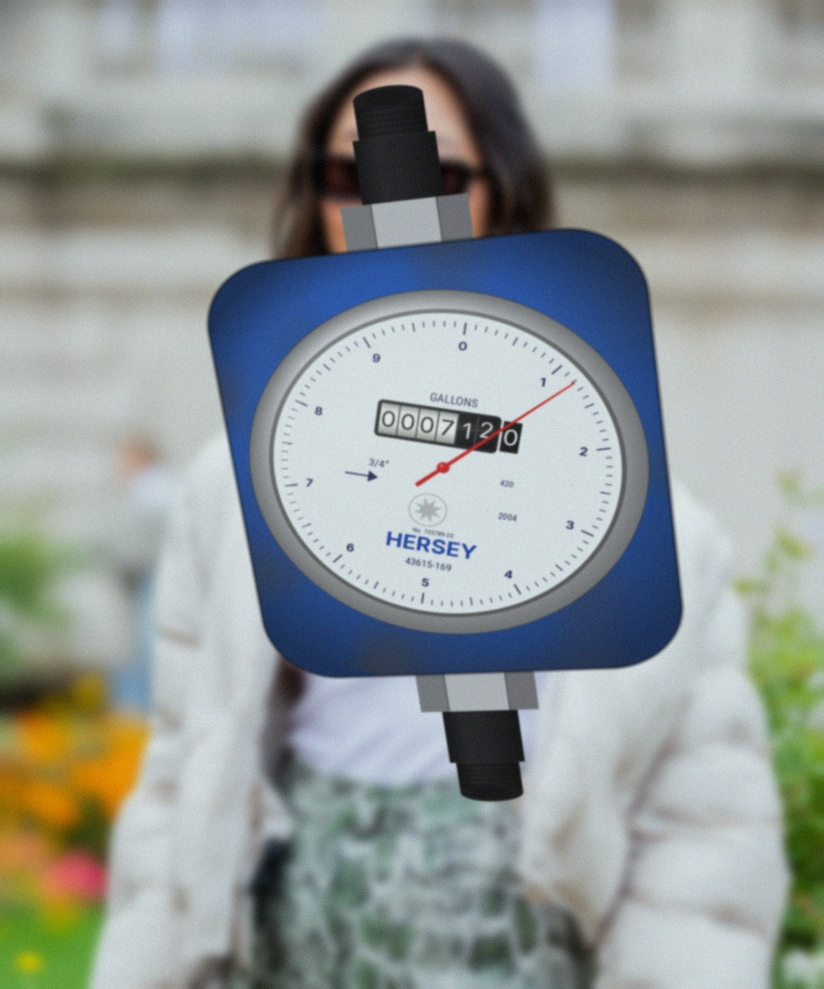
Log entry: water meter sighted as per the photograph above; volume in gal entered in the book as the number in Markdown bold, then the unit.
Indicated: **7121.2** gal
